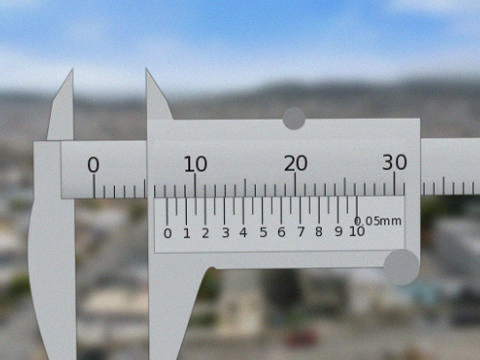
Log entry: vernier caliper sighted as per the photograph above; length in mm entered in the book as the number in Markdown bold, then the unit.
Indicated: **7.2** mm
